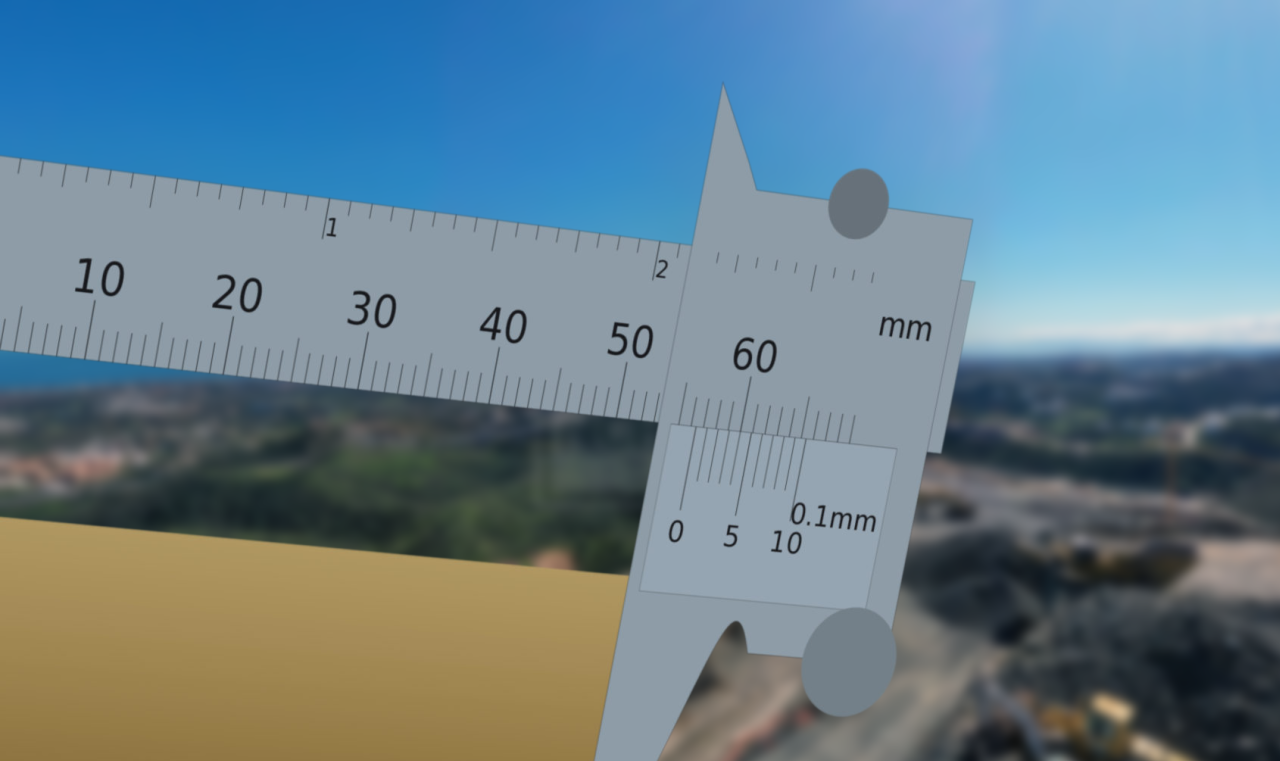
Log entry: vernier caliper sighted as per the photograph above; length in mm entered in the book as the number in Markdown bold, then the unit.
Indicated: **56.4** mm
